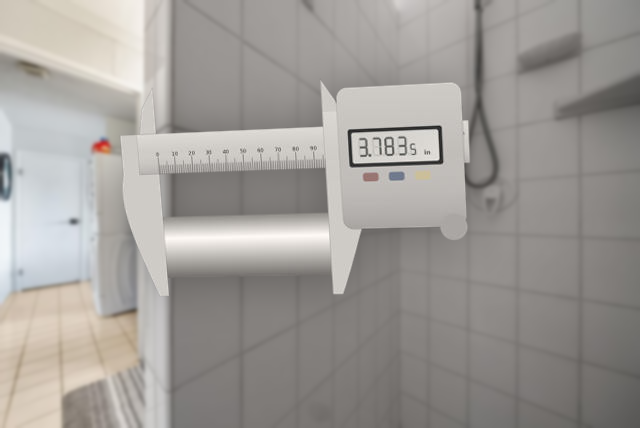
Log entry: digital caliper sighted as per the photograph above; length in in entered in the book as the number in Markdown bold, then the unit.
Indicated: **3.7835** in
